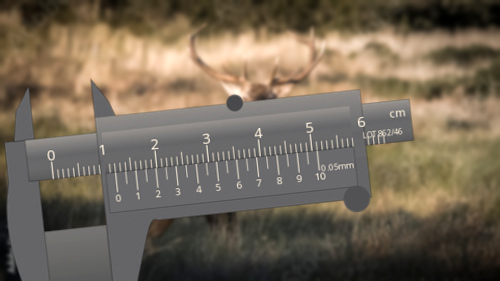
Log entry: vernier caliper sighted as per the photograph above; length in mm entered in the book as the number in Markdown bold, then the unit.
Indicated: **12.0** mm
